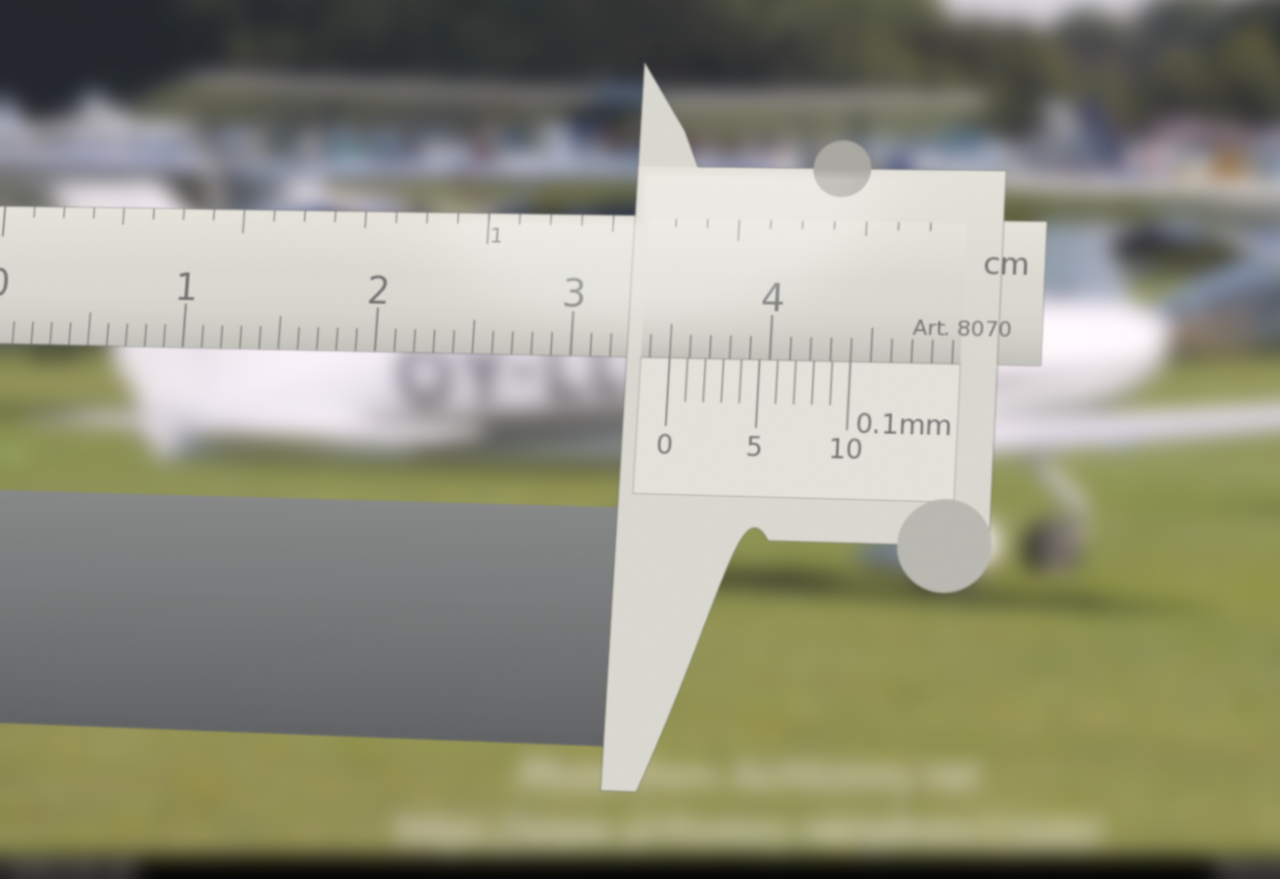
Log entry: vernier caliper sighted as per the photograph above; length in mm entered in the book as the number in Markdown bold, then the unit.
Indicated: **35.0** mm
